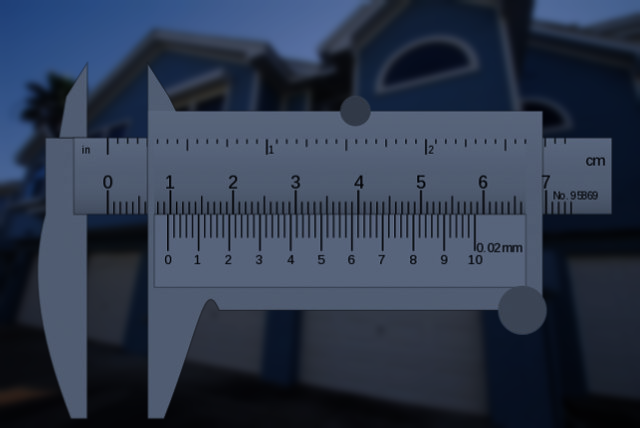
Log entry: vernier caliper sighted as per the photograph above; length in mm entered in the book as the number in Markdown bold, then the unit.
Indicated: **9.6** mm
